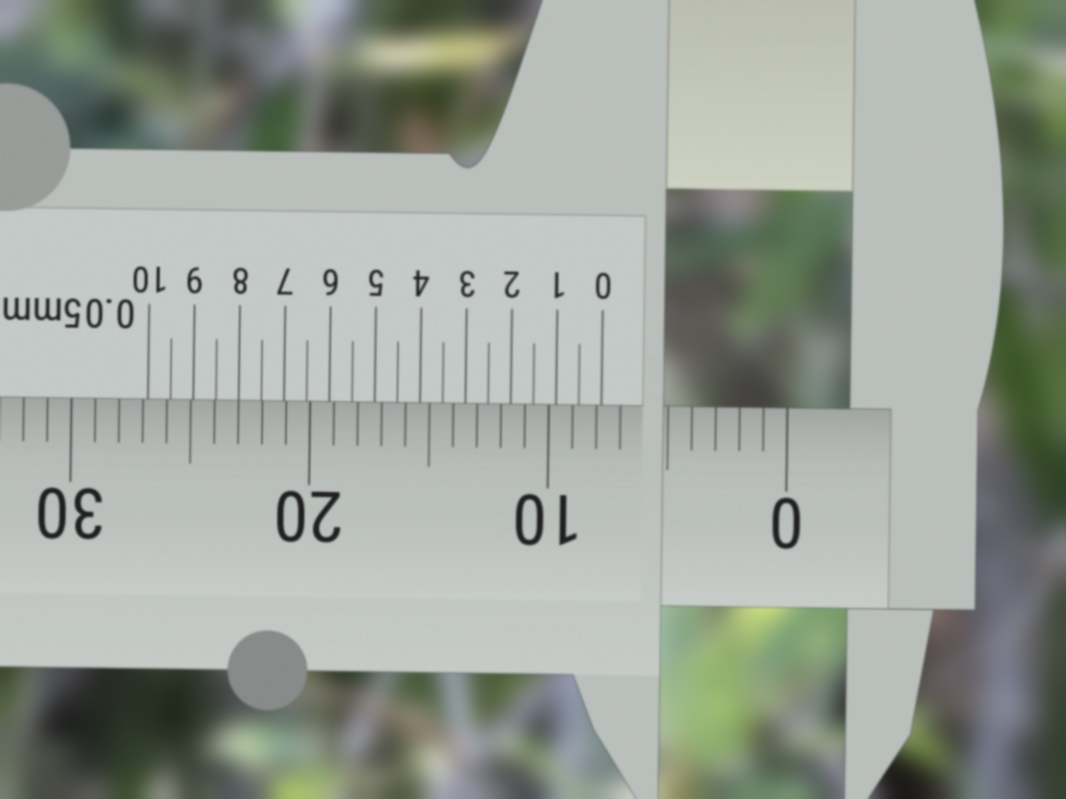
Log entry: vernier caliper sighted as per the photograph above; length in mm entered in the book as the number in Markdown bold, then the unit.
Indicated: **7.8** mm
